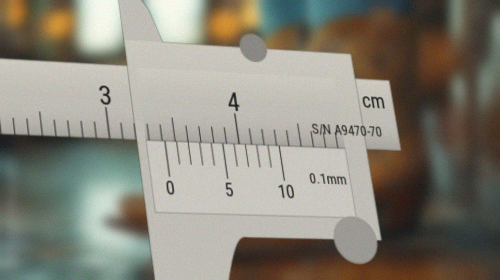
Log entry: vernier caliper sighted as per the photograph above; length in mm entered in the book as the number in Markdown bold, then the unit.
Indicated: **34.2** mm
